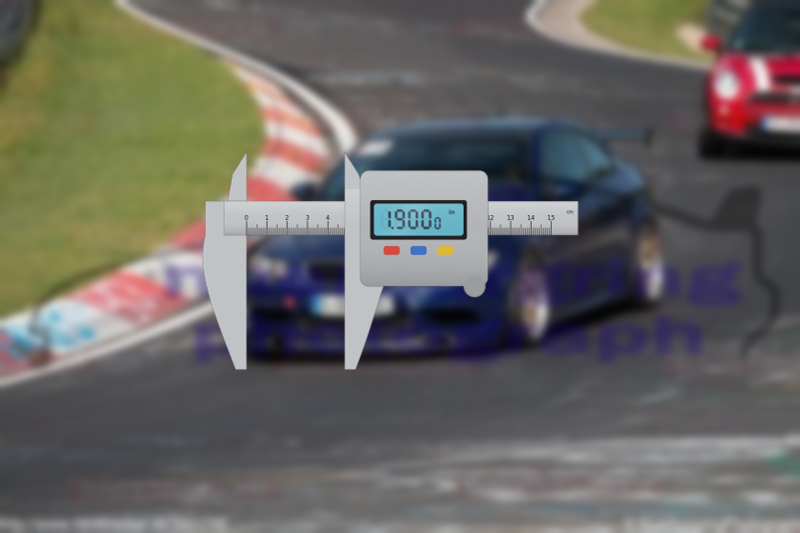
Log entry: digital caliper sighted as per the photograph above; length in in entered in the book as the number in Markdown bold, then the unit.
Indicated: **1.9000** in
